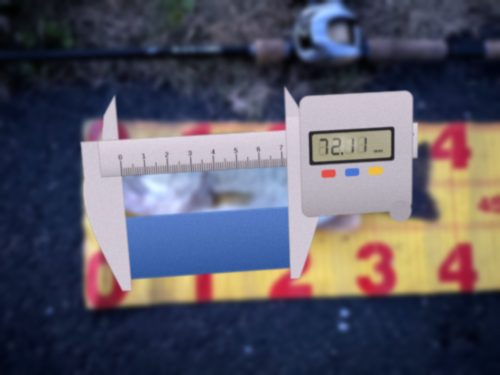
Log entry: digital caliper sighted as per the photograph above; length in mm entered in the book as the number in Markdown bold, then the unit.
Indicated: **72.11** mm
